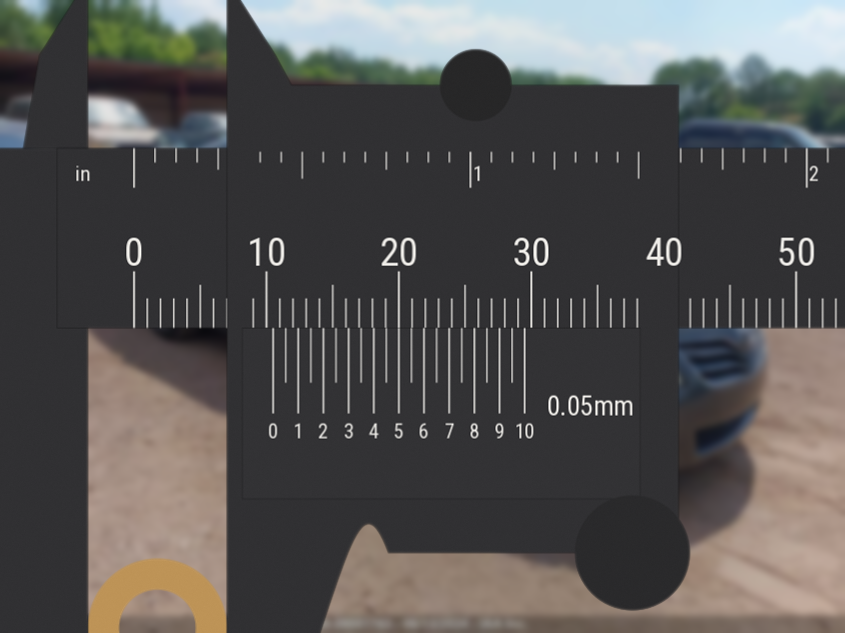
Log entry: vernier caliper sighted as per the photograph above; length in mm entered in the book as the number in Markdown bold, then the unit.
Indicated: **10.5** mm
